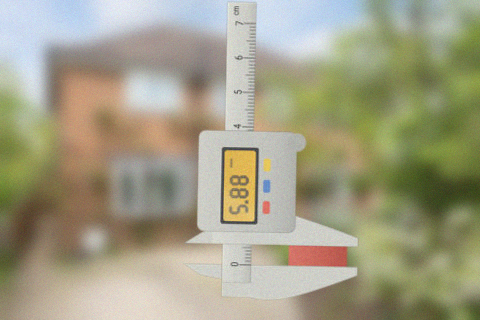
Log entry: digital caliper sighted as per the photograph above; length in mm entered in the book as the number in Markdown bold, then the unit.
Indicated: **5.88** mm
